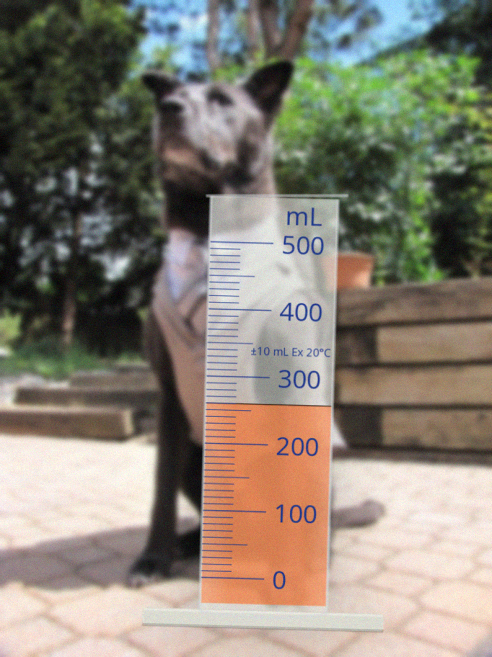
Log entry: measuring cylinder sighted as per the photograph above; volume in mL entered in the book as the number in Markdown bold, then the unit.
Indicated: **260** mL
